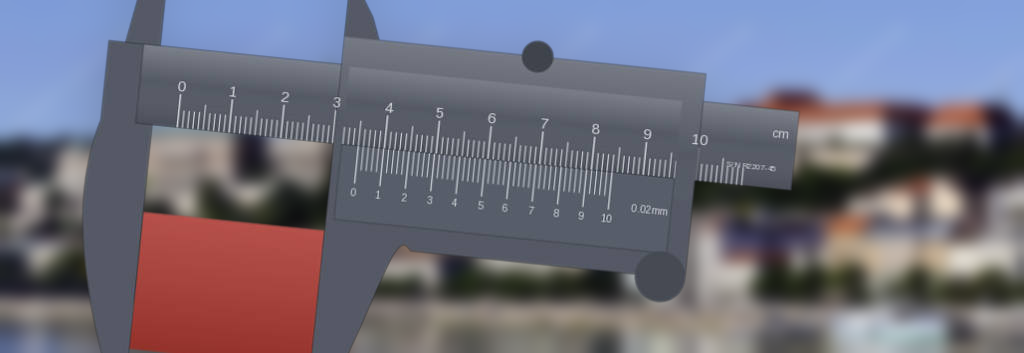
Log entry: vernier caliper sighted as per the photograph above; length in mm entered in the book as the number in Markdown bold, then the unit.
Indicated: **35.0** mm
